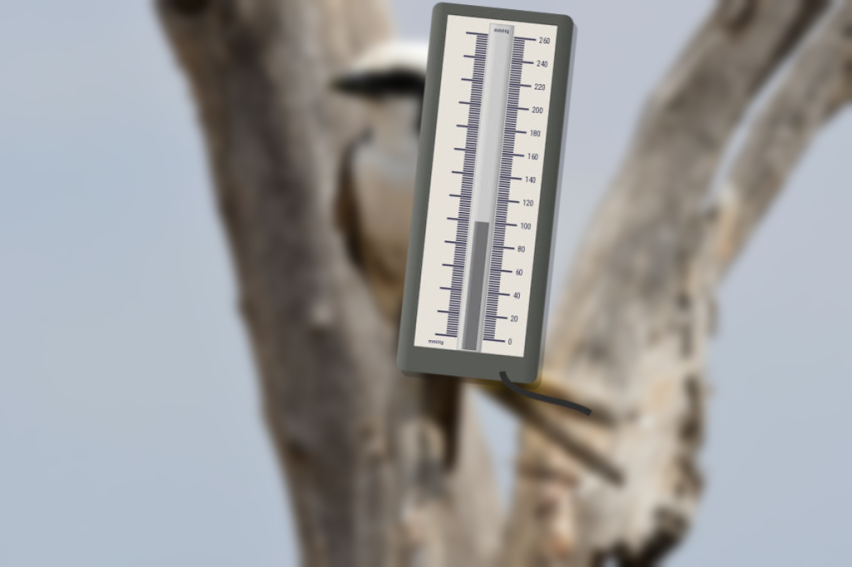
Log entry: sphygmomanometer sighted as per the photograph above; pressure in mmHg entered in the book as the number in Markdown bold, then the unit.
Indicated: **100** mmHg
